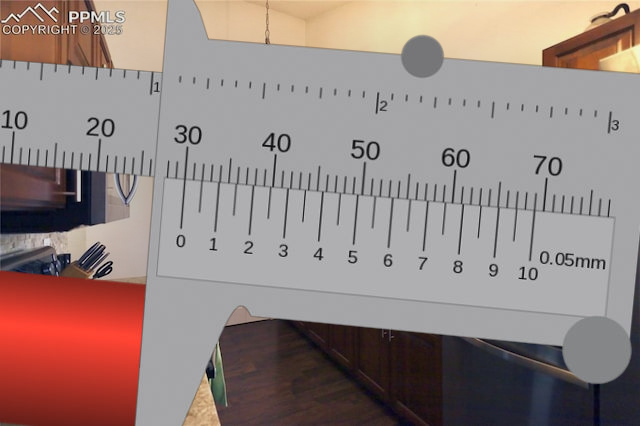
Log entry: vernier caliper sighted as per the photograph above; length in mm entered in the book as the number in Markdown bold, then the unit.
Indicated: **30.0** mm
